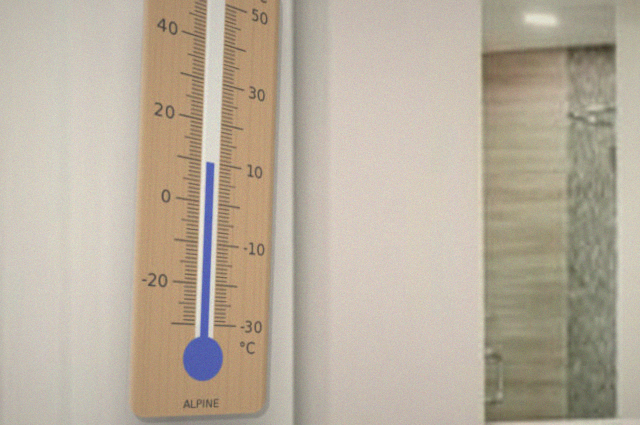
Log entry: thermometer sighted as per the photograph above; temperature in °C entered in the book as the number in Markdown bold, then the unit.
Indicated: **10** °C
